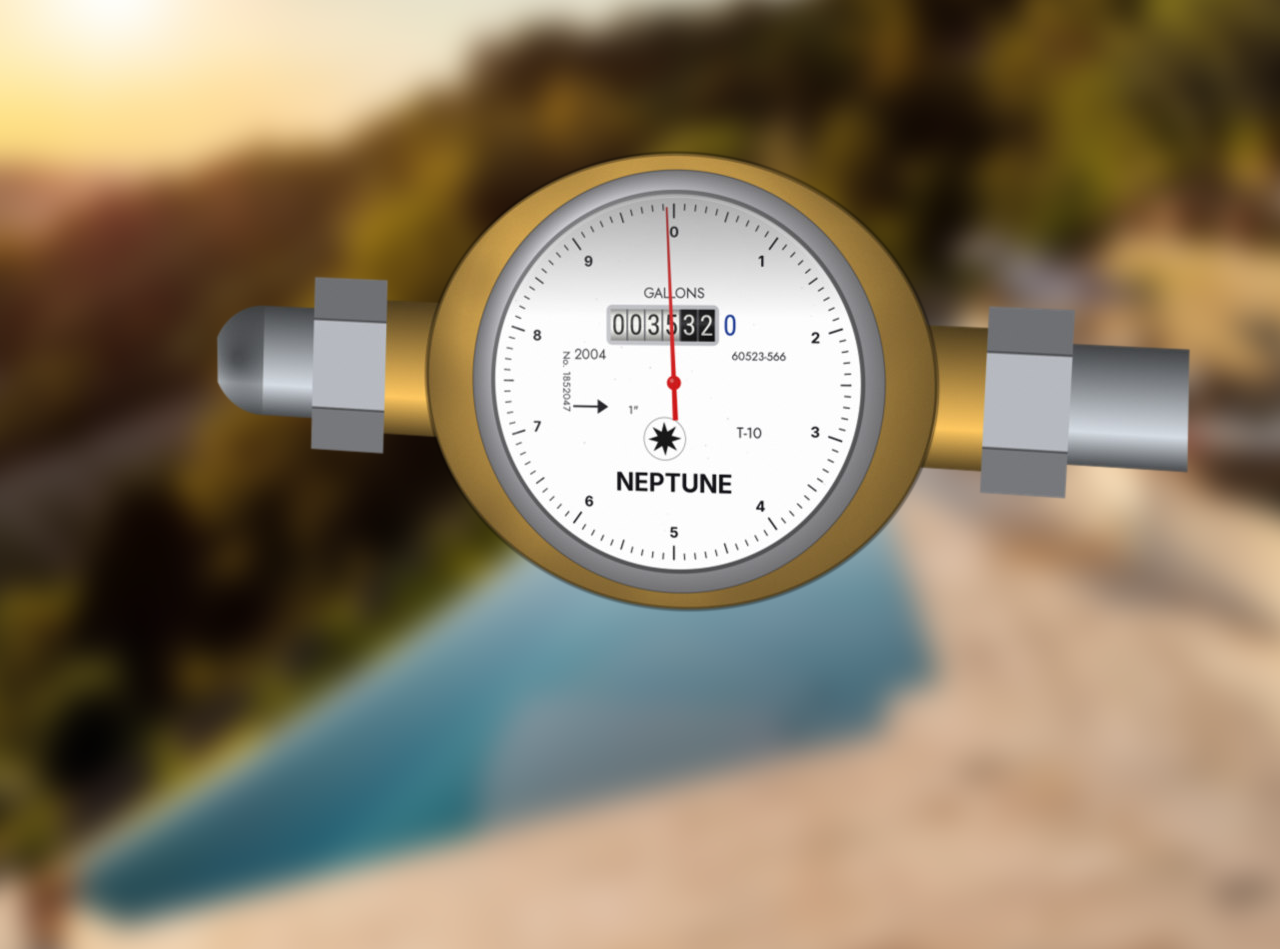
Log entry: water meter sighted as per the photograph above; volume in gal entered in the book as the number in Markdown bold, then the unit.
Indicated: **35319.9** gal
